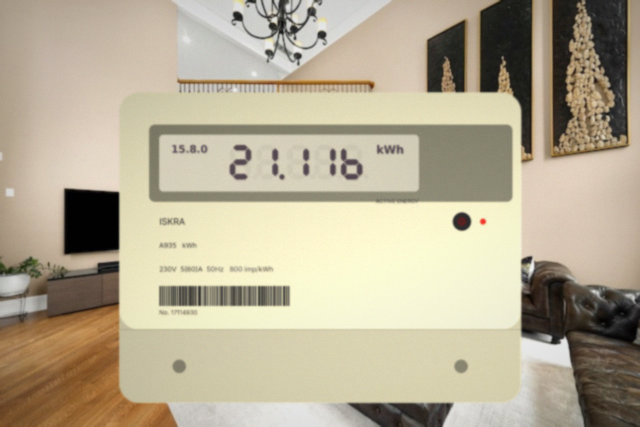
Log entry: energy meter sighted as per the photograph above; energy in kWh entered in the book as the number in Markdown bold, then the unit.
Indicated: **21.116** kWh
